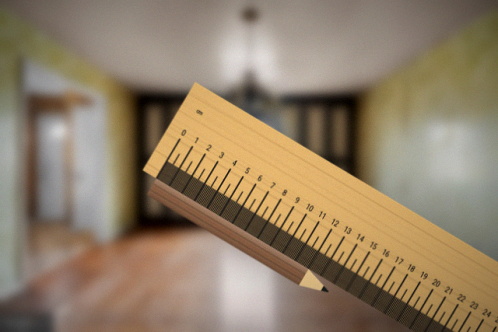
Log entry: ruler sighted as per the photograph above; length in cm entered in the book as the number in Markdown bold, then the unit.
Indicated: **14** cm
